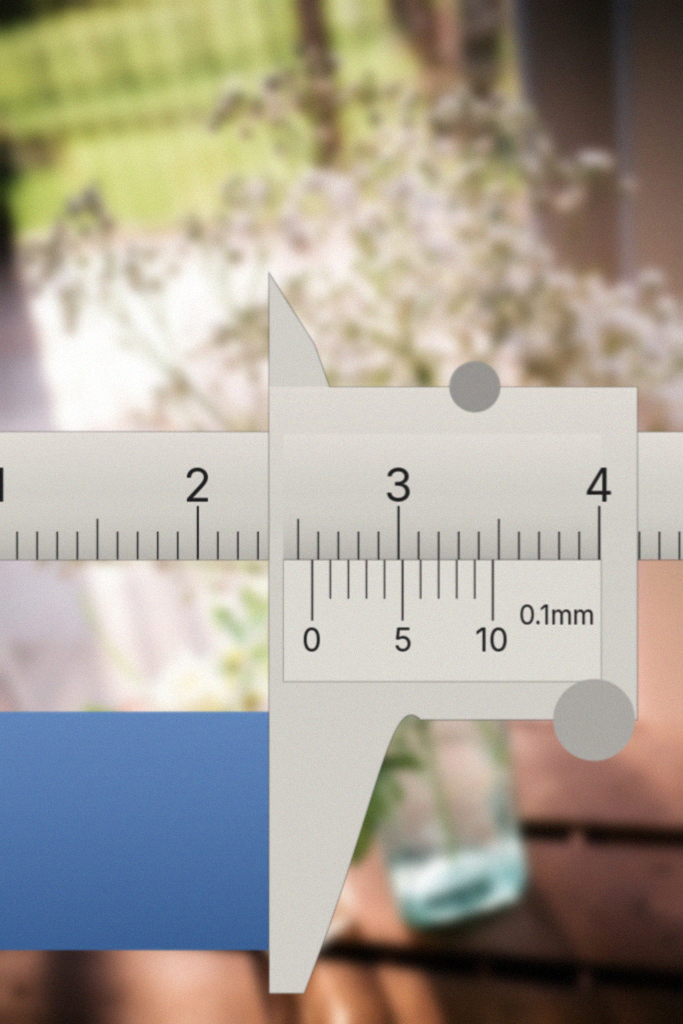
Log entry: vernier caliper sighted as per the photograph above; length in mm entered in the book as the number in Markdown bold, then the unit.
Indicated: **25.7** mm
